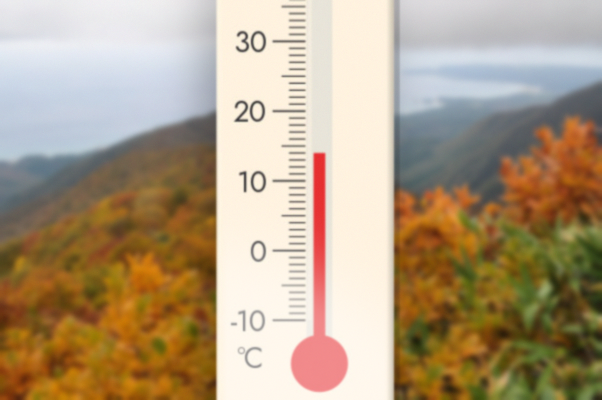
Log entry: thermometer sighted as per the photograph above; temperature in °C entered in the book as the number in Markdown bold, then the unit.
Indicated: **14** °C
